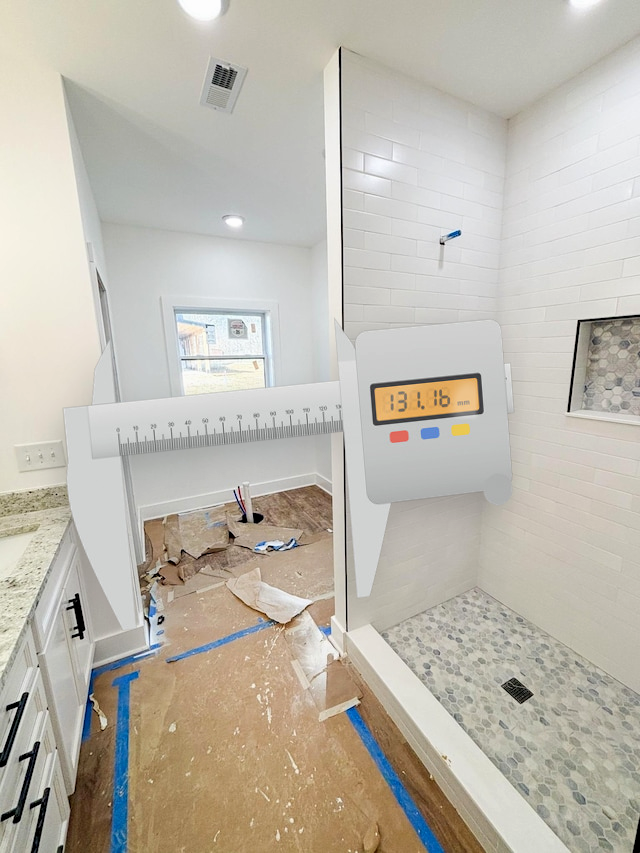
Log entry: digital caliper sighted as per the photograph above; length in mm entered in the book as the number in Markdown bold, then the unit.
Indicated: **131.16** mm
